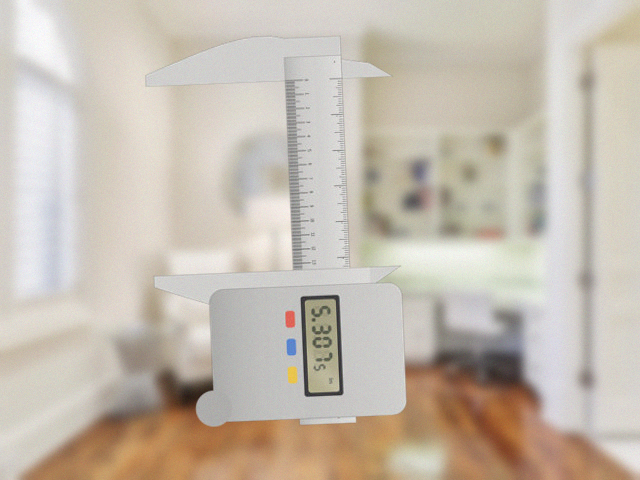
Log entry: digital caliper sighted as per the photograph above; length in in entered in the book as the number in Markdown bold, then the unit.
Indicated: **5.3075** in
